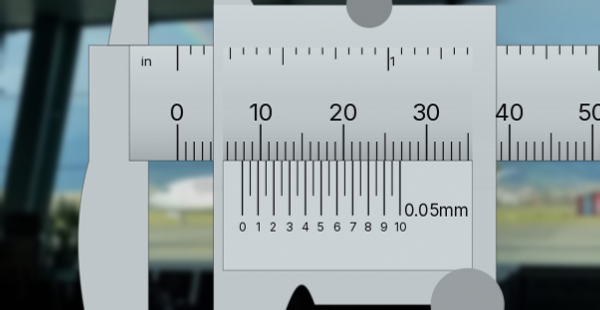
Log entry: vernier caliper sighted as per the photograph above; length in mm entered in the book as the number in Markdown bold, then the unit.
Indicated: **7.8** mm
